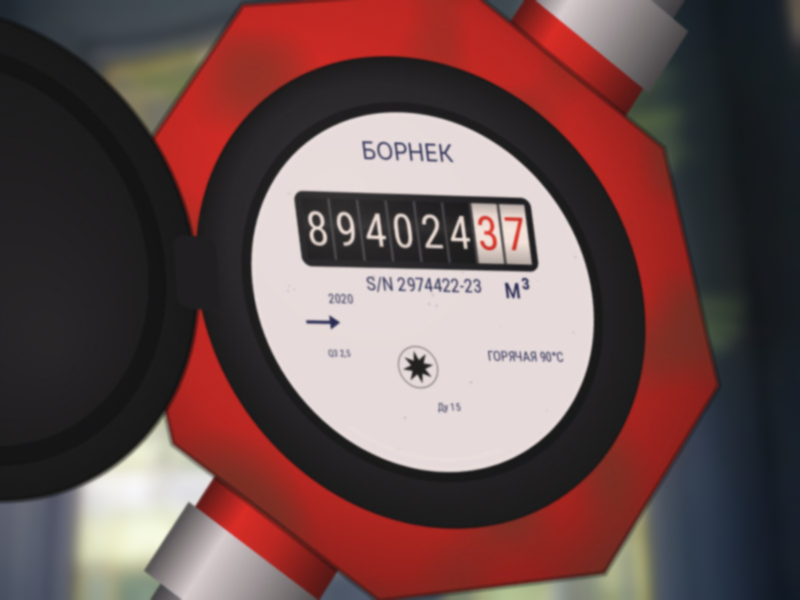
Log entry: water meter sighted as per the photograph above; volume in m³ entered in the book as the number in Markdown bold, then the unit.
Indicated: **894024.37** m³
